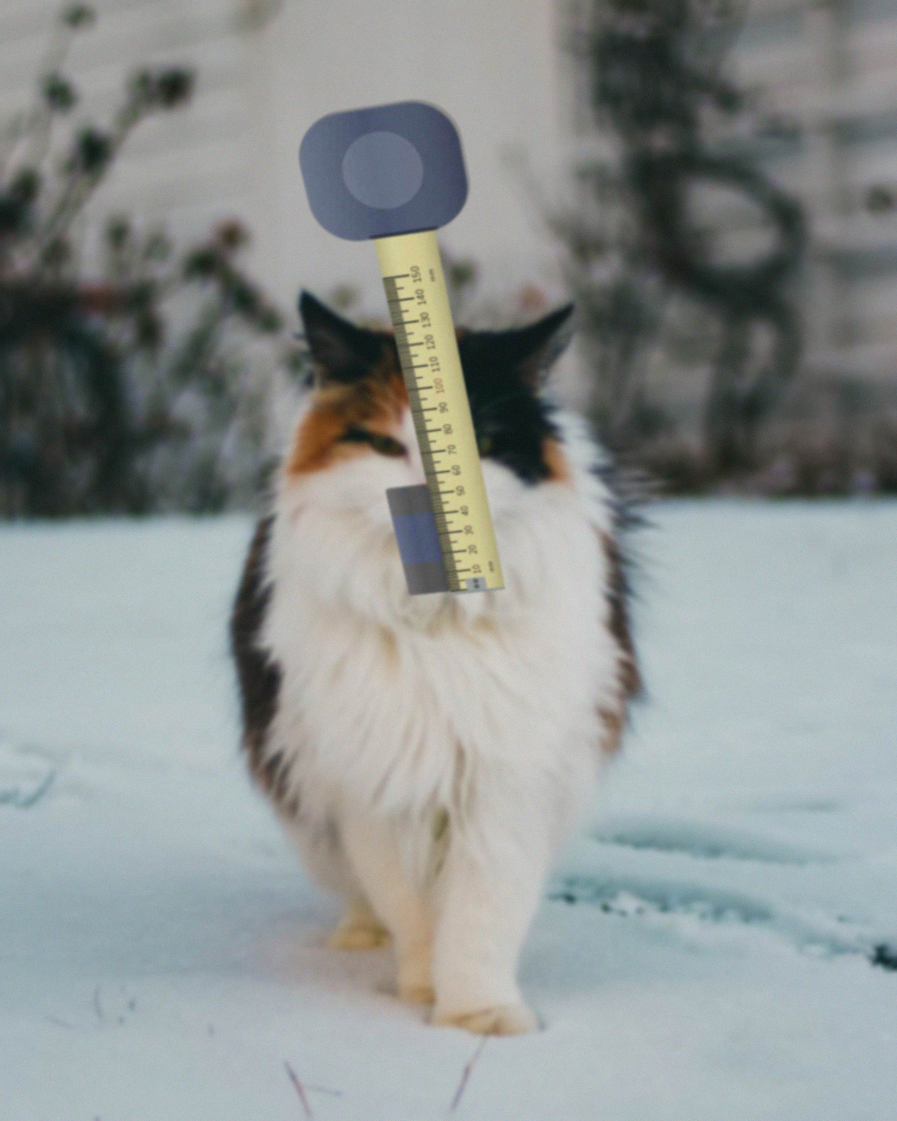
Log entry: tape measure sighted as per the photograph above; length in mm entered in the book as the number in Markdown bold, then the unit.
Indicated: **55** mm
